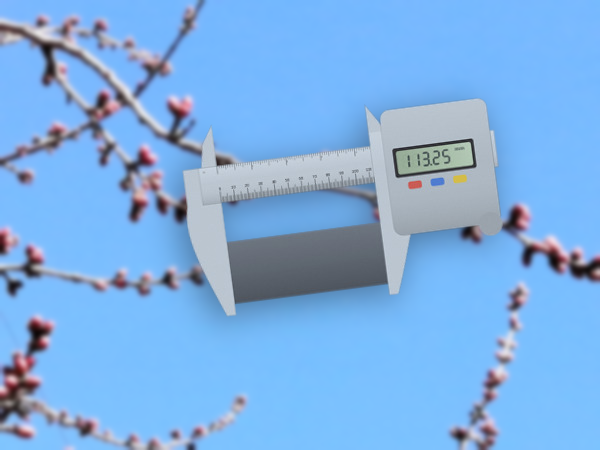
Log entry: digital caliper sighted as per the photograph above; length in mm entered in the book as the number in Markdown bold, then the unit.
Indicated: **113.25** mm
